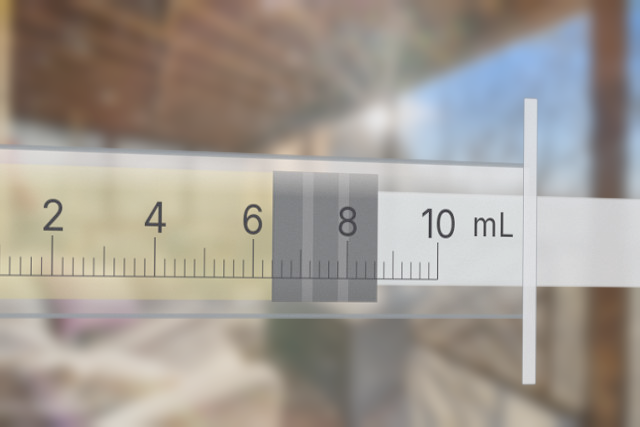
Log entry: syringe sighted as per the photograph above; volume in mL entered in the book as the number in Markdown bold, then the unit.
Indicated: **6.4** mL
